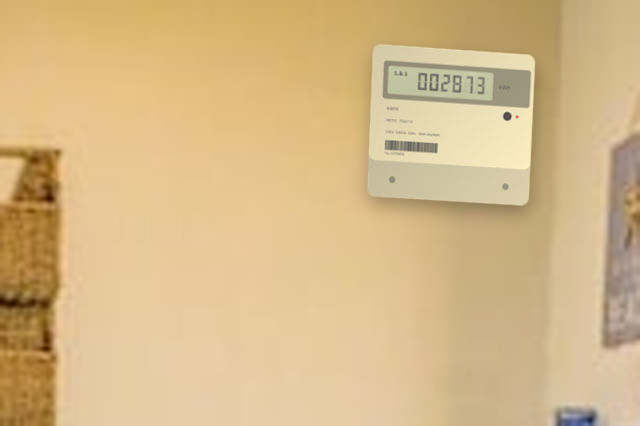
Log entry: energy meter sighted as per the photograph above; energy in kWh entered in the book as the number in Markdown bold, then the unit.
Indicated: **2873** kWh
